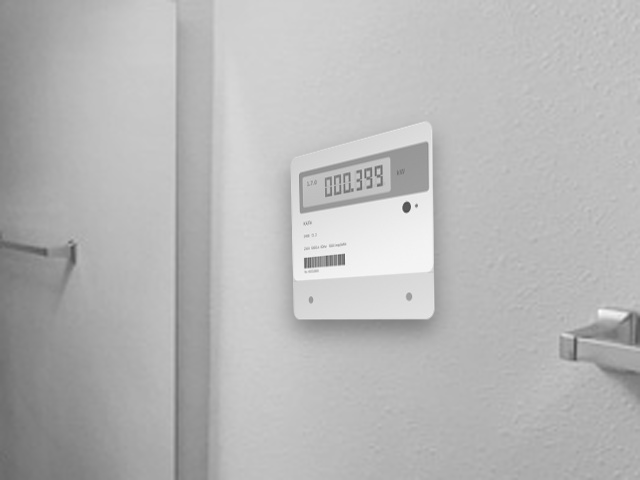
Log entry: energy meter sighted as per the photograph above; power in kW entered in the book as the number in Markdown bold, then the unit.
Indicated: **0.399** kW
